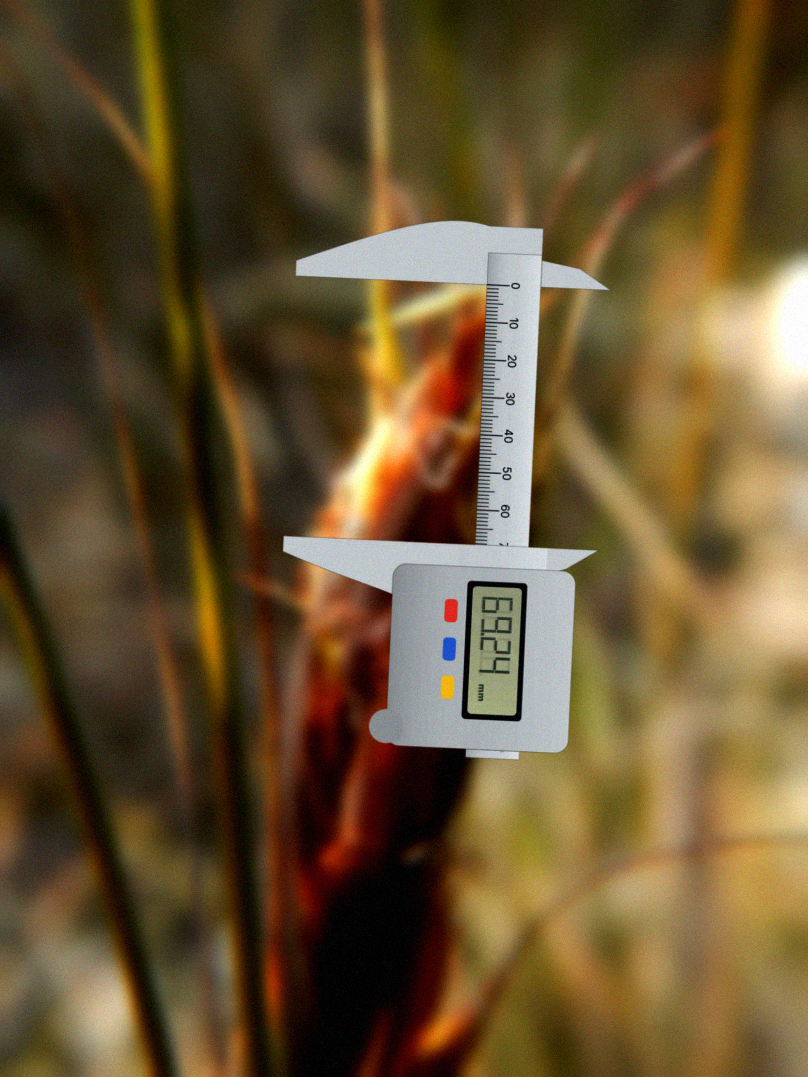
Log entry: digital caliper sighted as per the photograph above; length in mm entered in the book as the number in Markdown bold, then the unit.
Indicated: **69.24** mm
